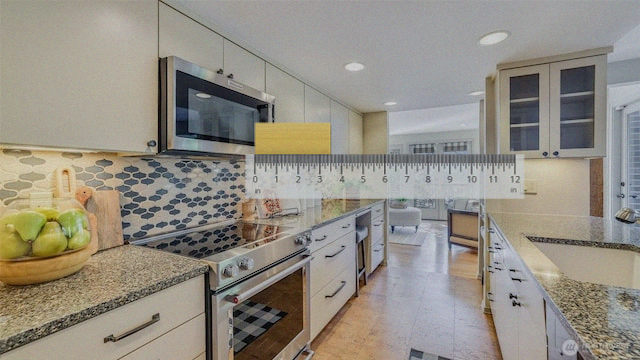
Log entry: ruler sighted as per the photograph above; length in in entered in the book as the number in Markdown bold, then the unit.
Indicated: **3.5** in
